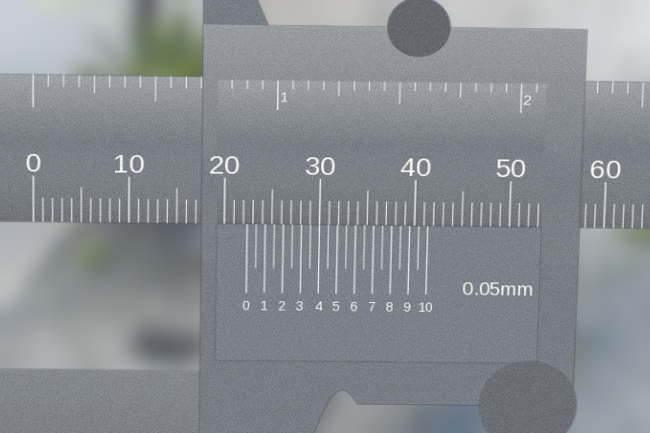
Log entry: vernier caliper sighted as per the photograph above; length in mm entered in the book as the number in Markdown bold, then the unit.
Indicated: **22.4** mm
